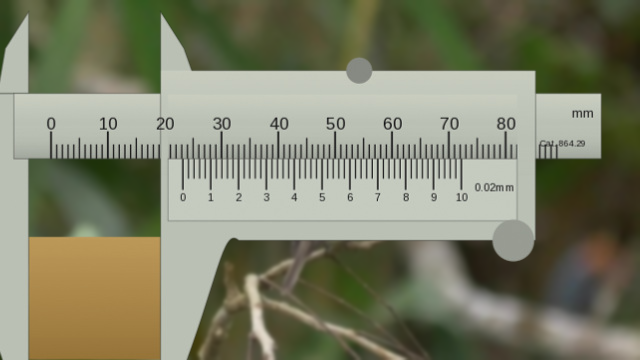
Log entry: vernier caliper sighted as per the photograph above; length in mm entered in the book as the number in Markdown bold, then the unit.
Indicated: **23.2** mm
